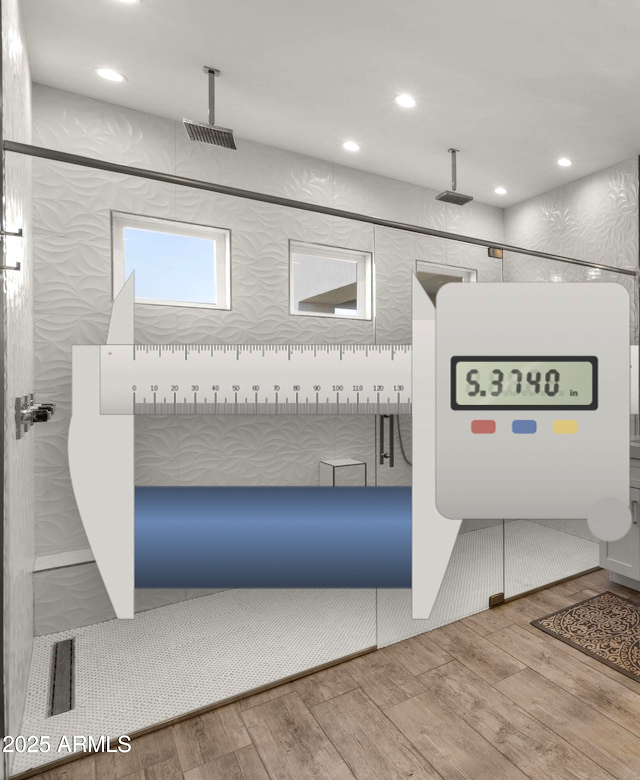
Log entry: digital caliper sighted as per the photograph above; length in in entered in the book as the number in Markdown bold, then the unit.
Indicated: **5.3740** in
